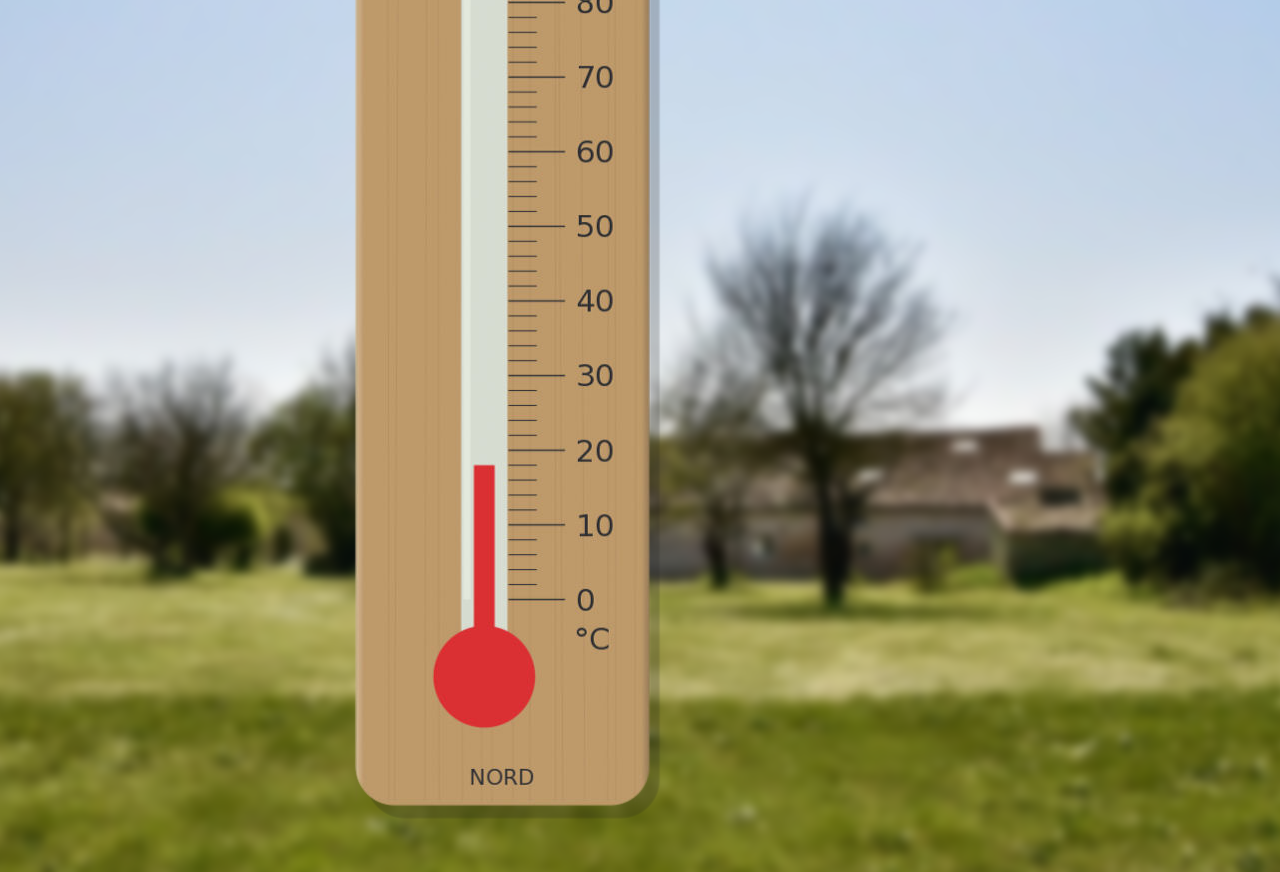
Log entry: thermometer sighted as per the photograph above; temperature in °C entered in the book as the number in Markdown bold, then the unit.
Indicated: **18** °C
